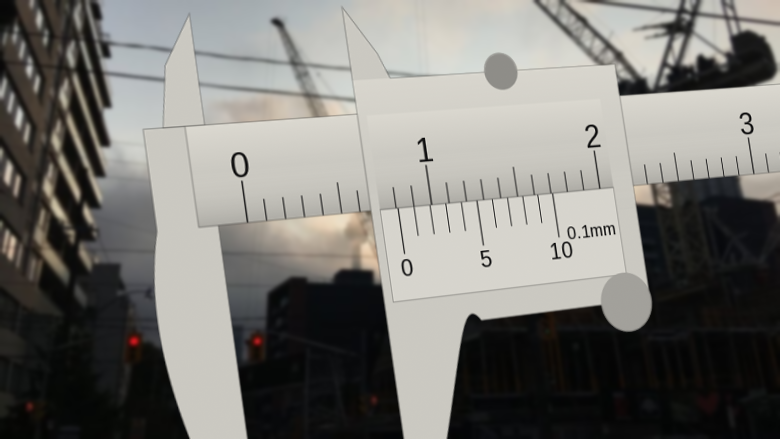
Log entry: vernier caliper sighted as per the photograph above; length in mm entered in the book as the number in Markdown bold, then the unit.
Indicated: **8.1** mm
